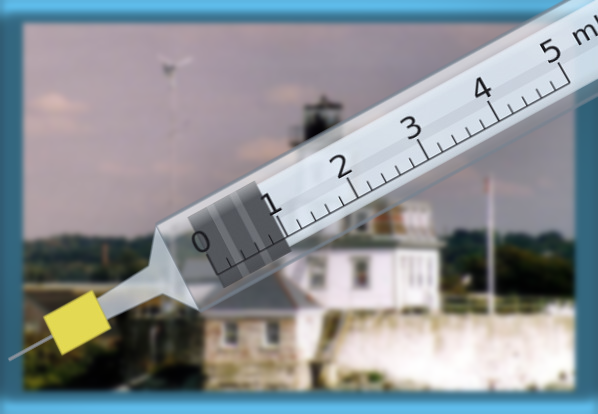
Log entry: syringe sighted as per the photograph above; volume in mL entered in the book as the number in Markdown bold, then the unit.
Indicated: **0** mL
